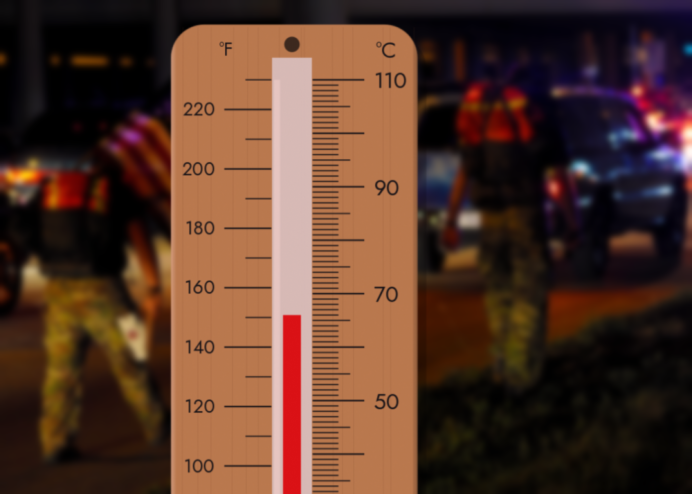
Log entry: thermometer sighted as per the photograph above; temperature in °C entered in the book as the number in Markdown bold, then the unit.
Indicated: **66** °C
